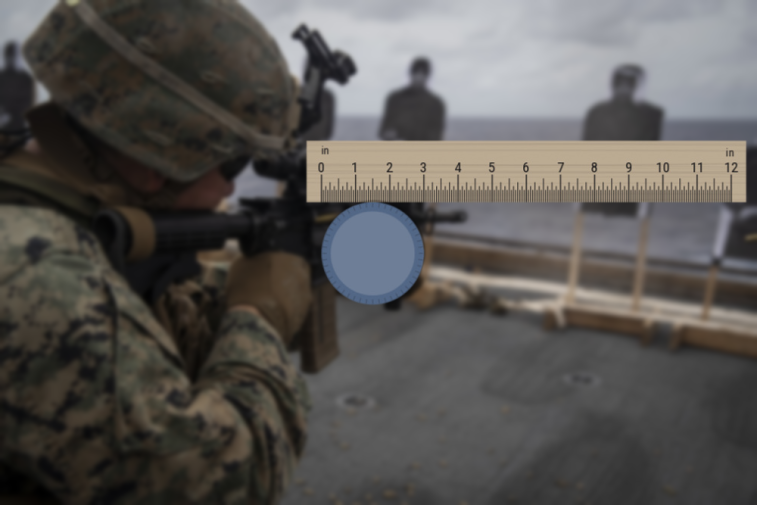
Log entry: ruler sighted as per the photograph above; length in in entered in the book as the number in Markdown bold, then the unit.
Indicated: **3** in
